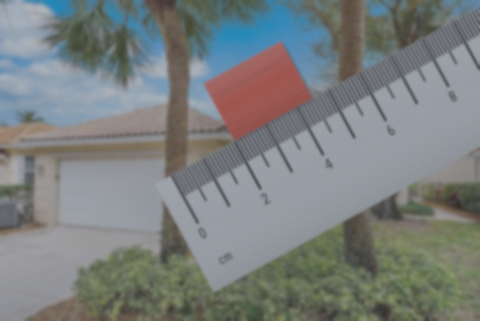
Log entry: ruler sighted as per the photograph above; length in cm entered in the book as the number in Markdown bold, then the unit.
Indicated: **2.5** cm
